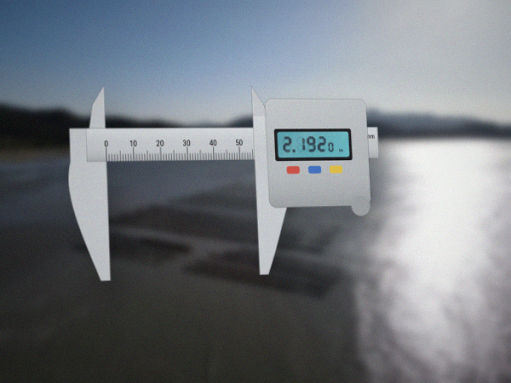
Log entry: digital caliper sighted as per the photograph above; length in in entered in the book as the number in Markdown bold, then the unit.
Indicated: **2.1920** in
